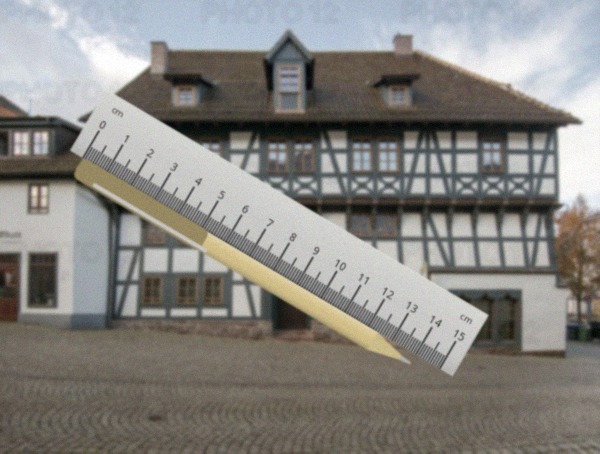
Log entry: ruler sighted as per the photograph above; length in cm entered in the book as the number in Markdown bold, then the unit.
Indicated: **14** cm
